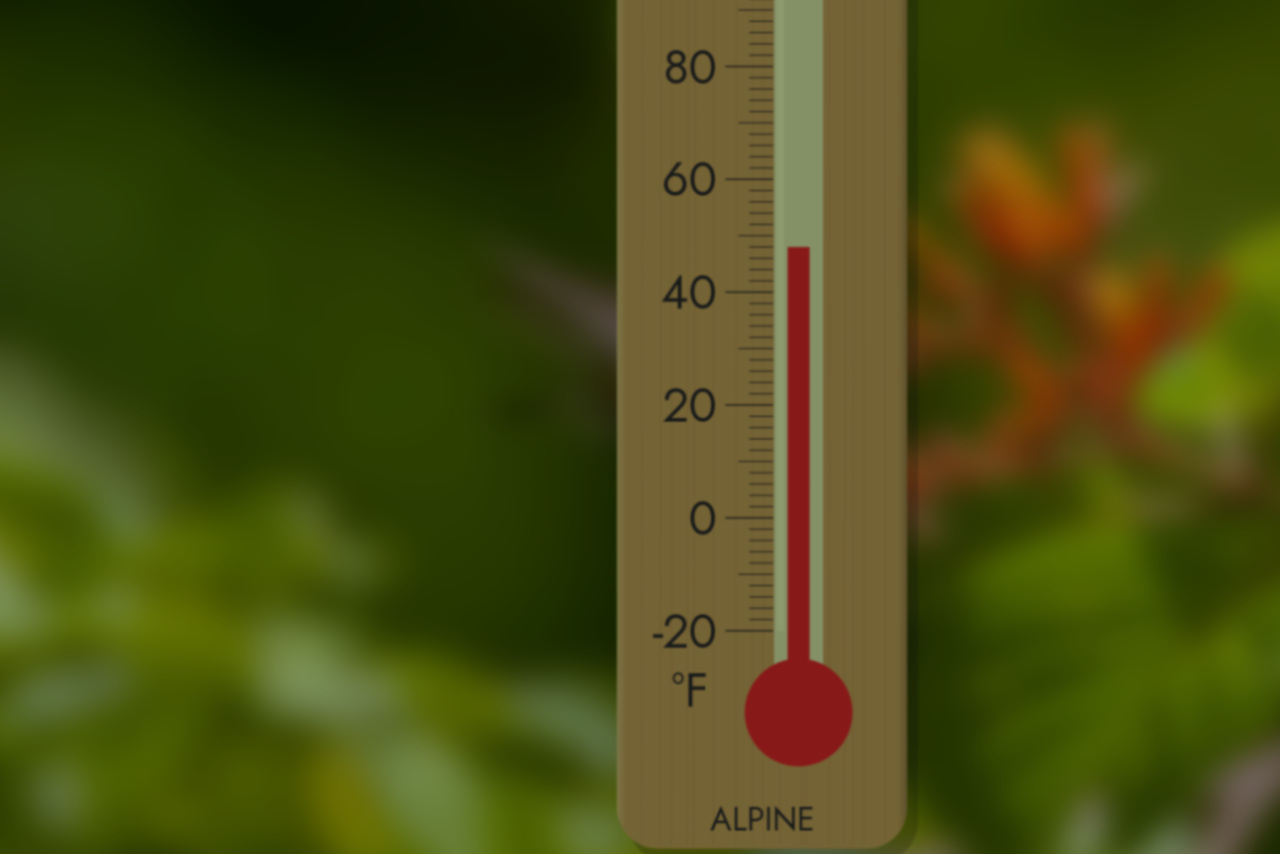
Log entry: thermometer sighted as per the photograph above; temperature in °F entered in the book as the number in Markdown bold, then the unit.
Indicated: **48** °F
